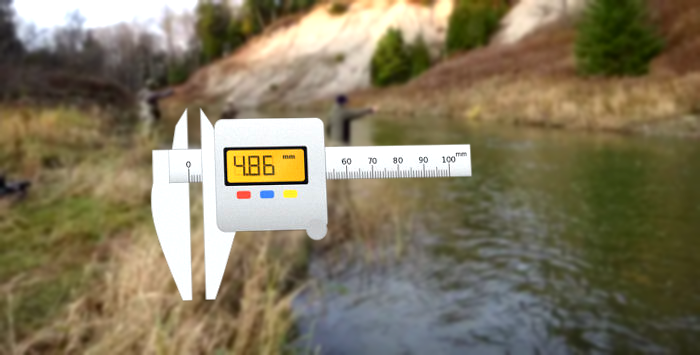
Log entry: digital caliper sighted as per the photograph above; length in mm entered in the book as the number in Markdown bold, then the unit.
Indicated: **4.86** mm
